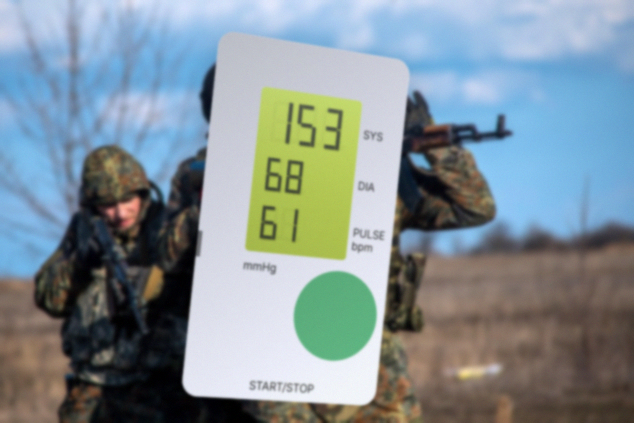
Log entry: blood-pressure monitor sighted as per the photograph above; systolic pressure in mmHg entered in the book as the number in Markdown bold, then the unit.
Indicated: **153** mmHg
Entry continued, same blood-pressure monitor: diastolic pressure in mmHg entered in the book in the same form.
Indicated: **68** mmHg
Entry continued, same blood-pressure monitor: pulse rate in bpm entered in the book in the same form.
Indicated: **61** bpm
